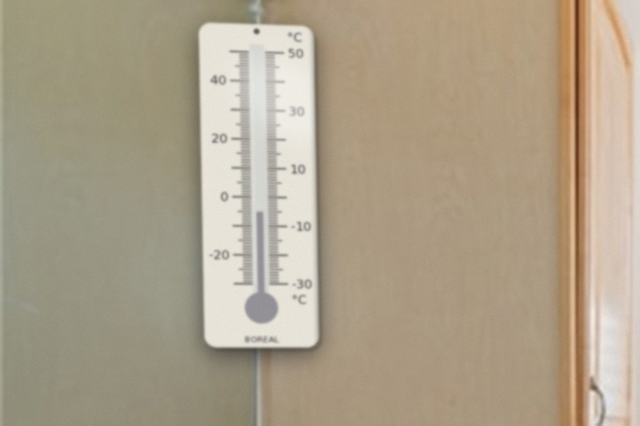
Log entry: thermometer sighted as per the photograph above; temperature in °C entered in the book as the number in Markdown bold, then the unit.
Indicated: **-5** °C
